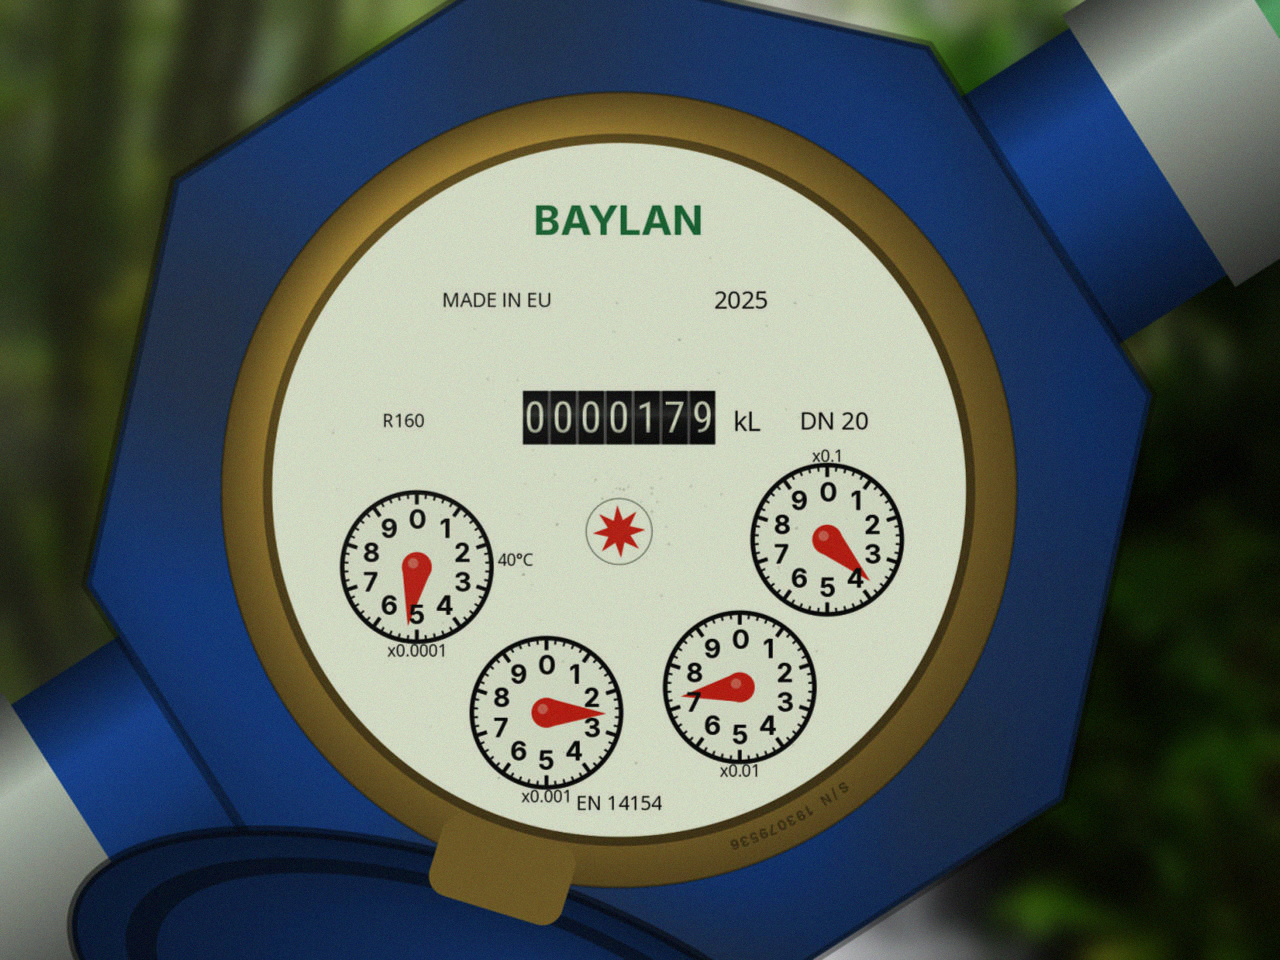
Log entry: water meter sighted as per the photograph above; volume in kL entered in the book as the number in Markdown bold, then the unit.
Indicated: **179.3725** kL
